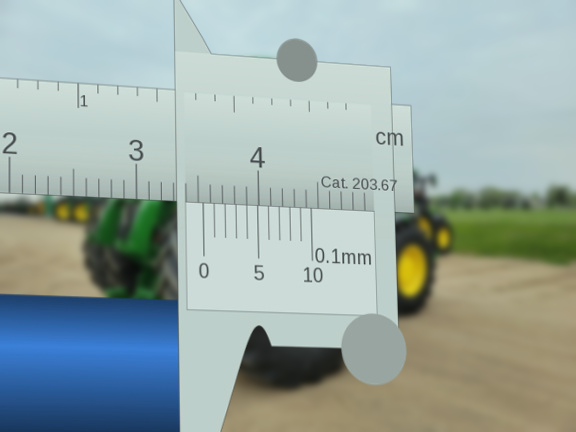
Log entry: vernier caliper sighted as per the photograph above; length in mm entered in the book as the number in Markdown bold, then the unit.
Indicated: **35.4** mm
